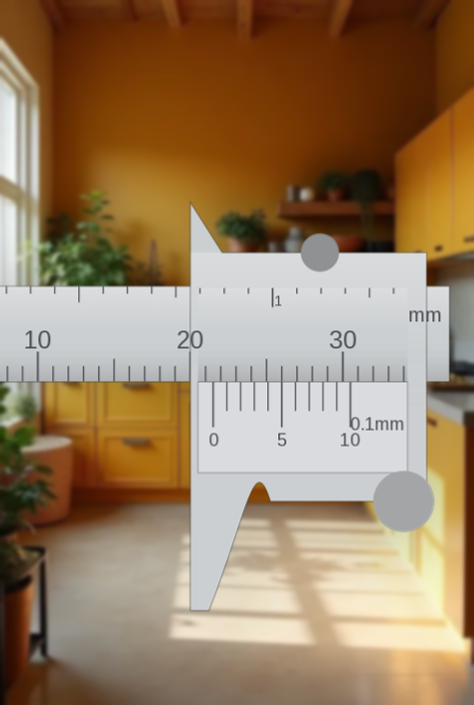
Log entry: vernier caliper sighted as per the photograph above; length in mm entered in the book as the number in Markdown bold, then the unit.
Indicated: **21.5** mm
